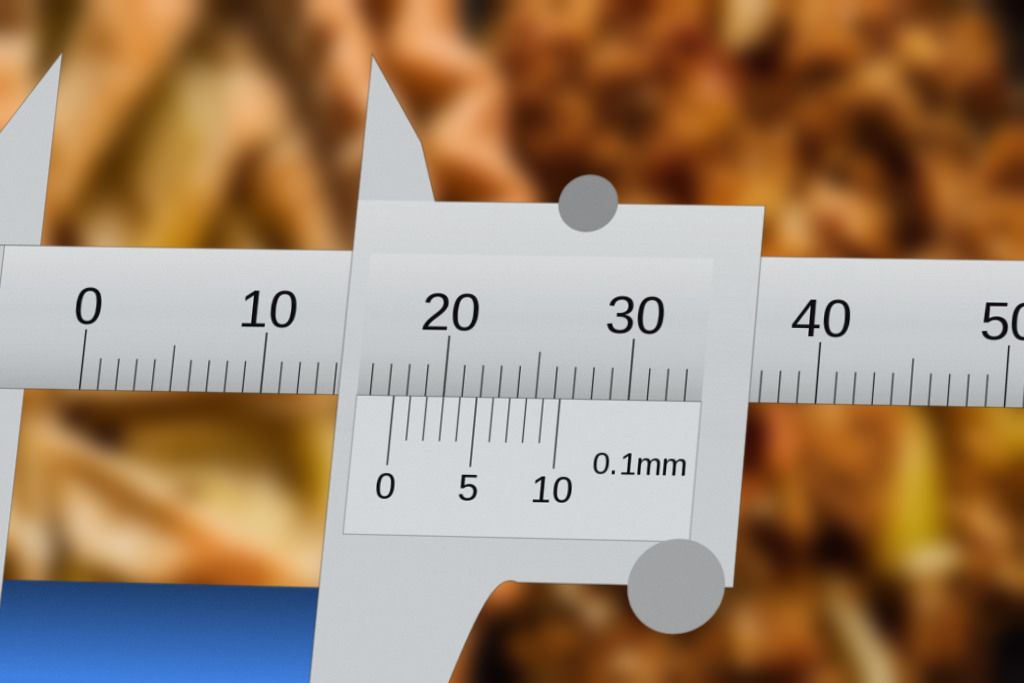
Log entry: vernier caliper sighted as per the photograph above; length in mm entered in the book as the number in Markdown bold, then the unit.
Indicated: **17.3** mm
